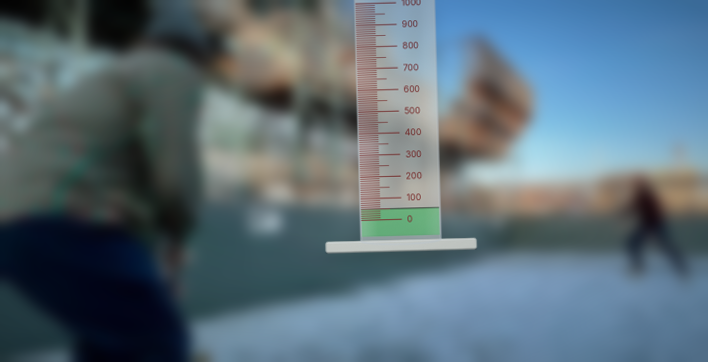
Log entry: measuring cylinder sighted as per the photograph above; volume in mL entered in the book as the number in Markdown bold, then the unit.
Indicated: **50** mL
